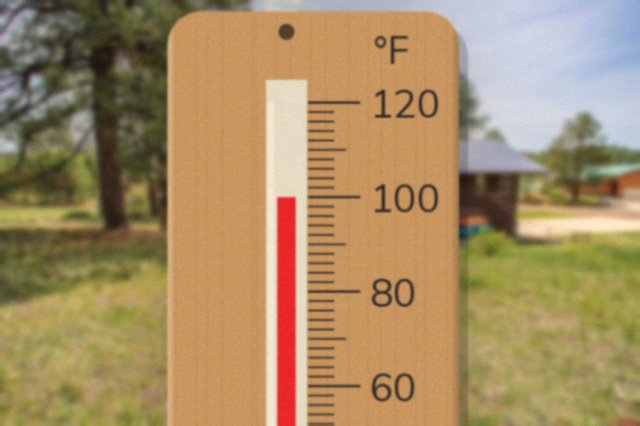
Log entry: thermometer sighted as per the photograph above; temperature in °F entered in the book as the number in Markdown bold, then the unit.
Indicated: **100** °F
